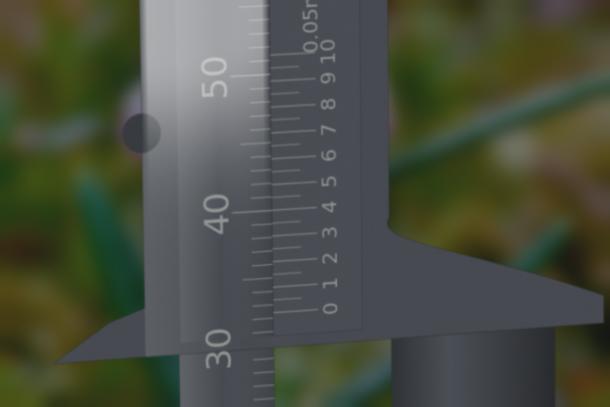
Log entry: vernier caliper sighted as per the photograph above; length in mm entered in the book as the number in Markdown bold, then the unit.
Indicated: **32.4** mm
